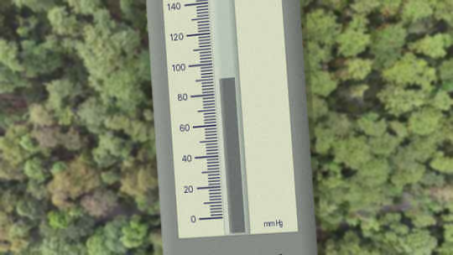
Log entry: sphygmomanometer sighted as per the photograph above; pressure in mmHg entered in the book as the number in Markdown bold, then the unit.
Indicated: **90** mmHg
